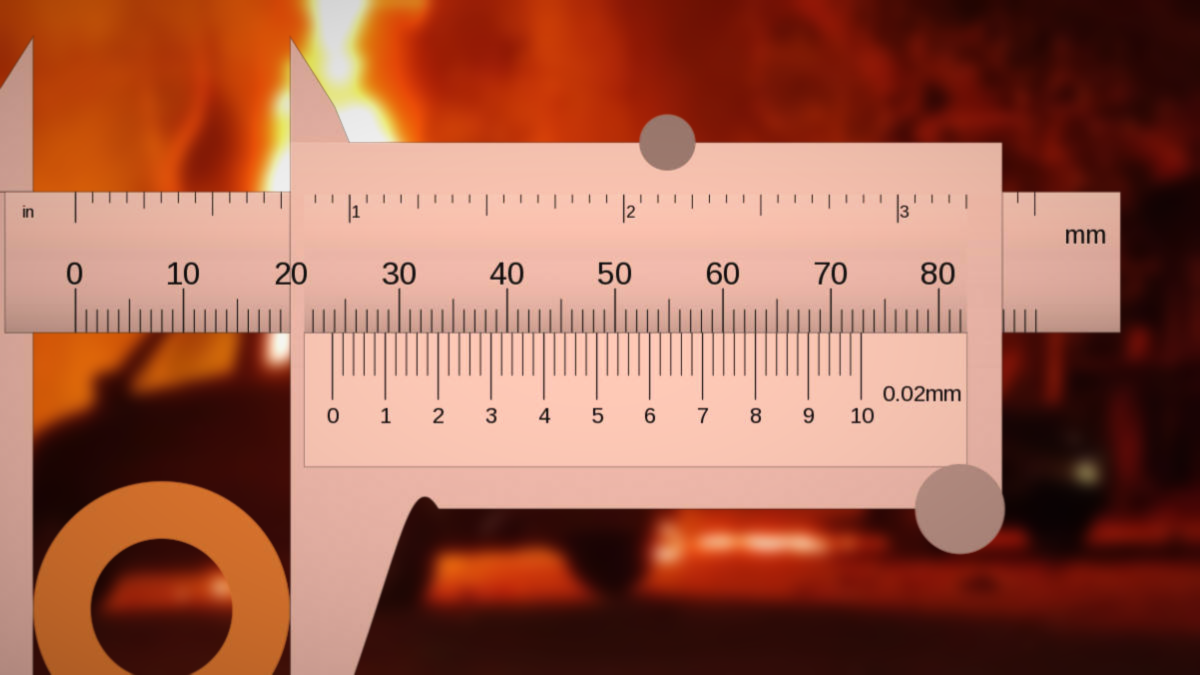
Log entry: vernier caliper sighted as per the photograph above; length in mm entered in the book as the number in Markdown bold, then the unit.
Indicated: **23.8** mm
